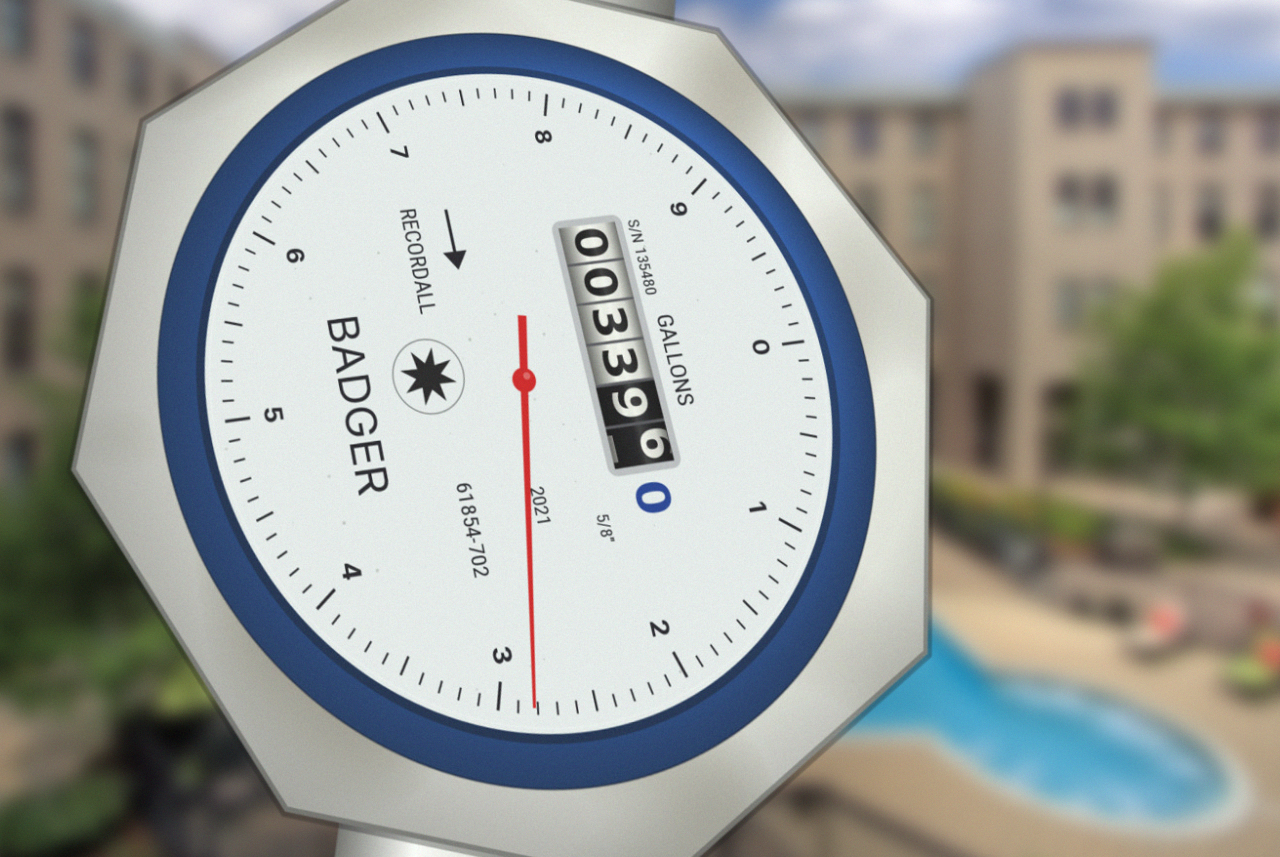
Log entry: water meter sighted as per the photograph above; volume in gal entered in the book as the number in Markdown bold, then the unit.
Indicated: **33962.8** gal
